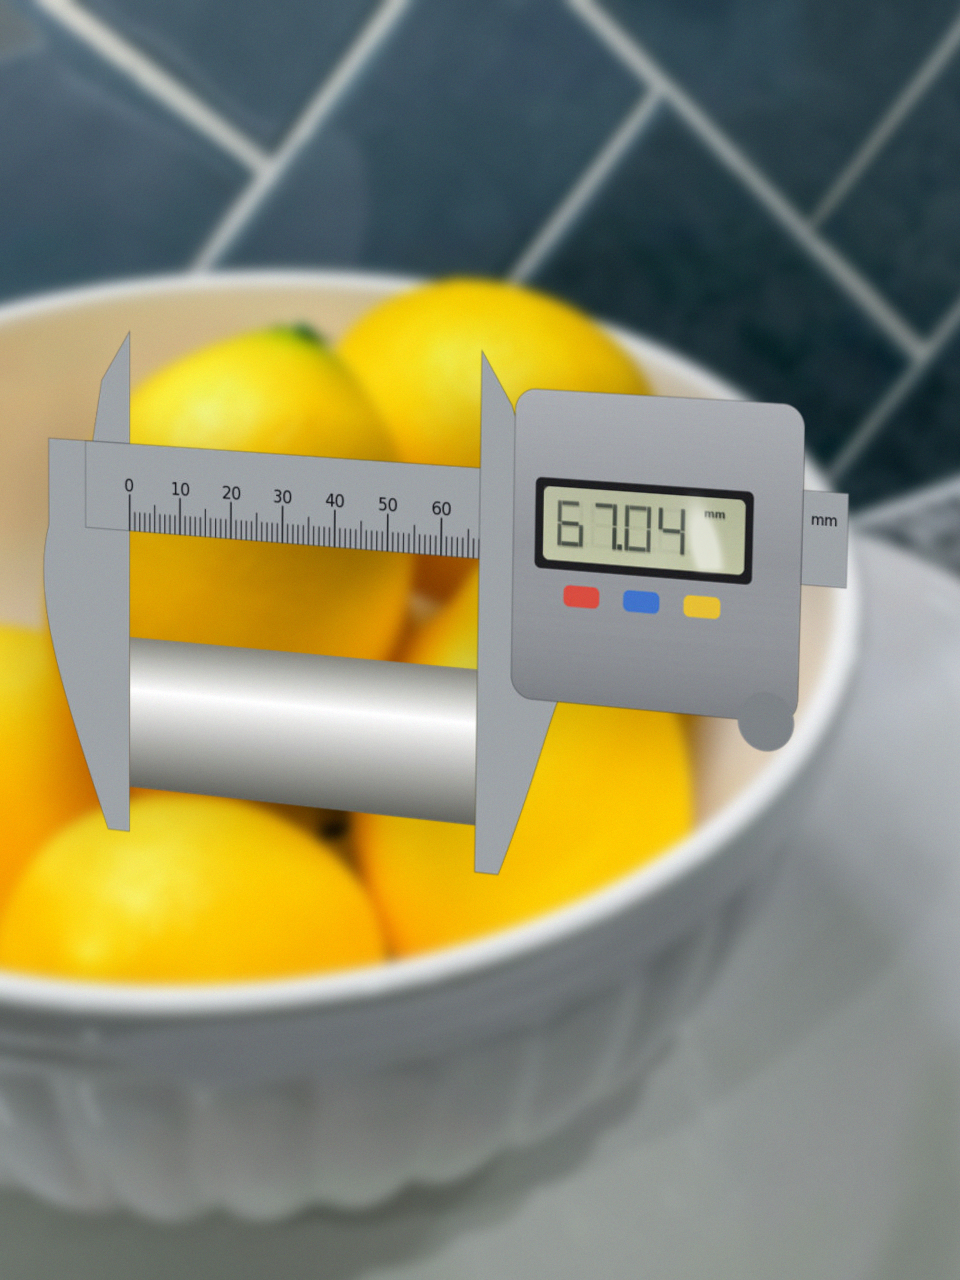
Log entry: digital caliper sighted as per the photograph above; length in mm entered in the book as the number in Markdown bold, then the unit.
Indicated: **67.04** mm
